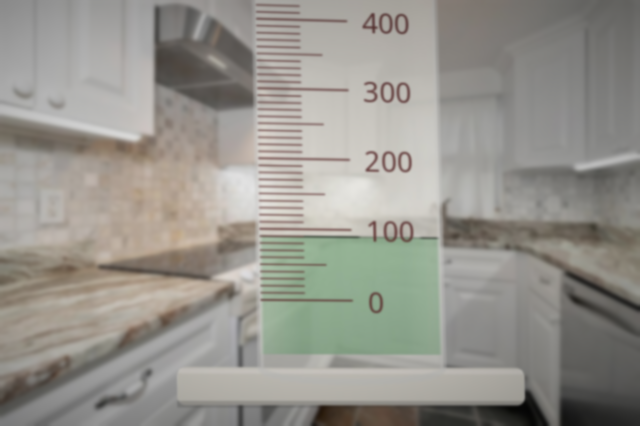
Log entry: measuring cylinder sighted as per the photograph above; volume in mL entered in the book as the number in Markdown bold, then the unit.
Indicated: **90** mL
